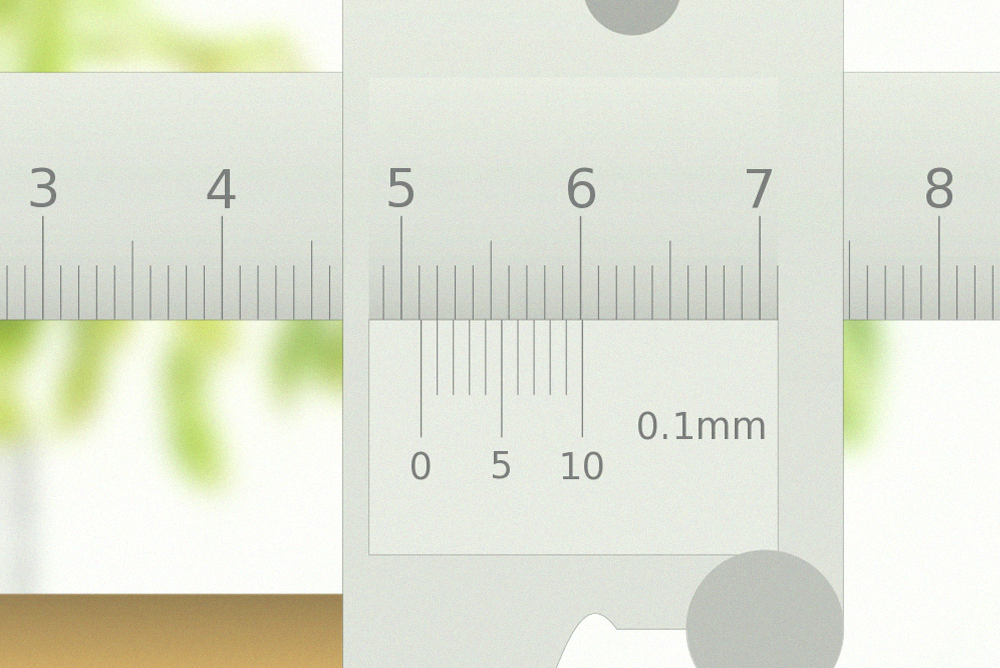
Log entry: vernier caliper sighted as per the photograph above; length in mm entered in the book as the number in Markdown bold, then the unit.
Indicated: **51.1** mm
